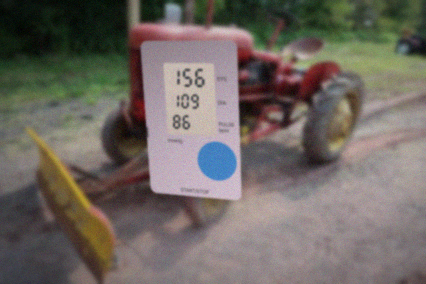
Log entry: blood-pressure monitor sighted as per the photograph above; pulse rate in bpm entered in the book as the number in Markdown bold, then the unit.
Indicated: **86** bpm
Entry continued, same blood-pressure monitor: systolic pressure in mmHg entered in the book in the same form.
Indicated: **156** mmHg
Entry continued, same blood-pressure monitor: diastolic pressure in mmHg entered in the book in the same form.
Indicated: **109** mmHg
